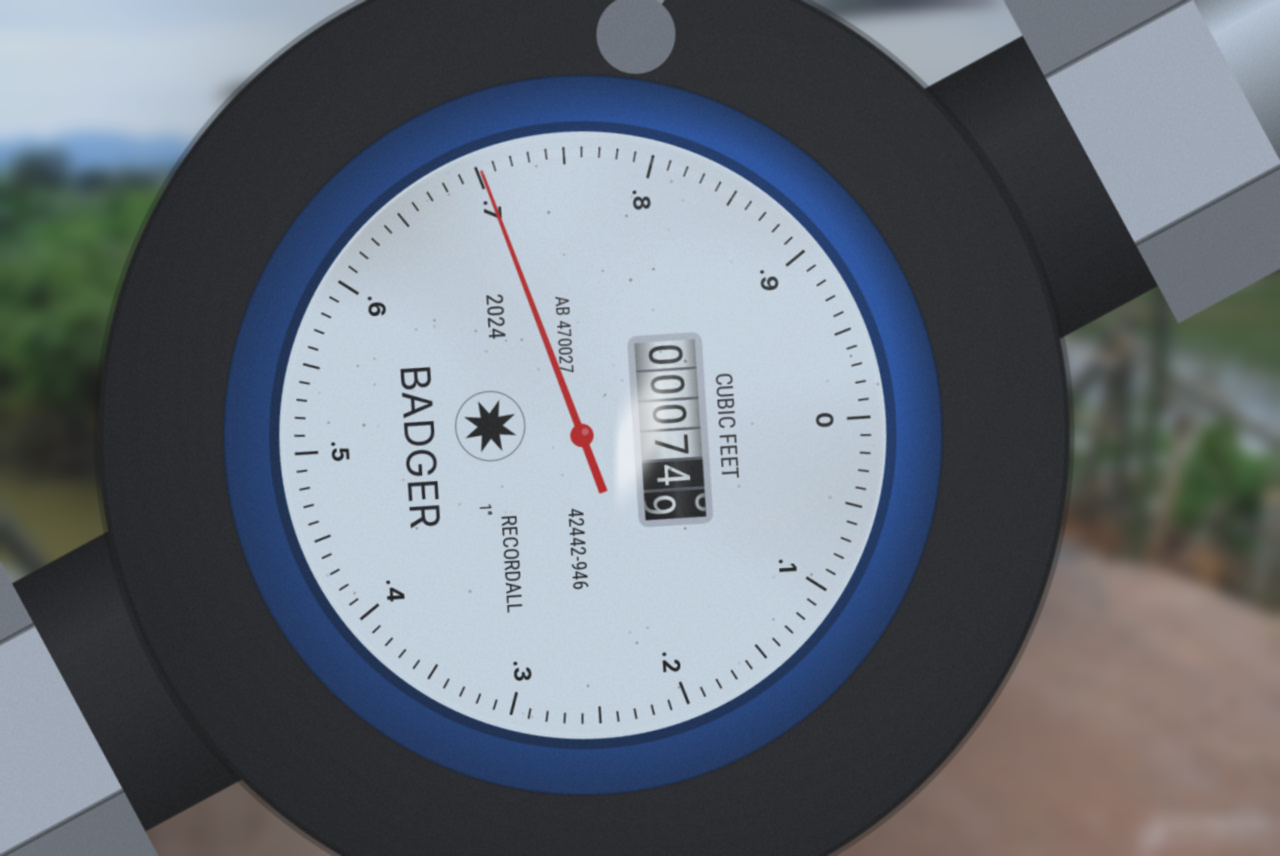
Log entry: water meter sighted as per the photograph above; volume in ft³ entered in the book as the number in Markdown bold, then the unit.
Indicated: **748.70** ft³
